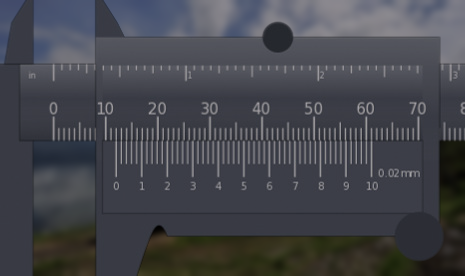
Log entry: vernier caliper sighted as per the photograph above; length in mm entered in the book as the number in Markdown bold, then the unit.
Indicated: **12.0** mm
